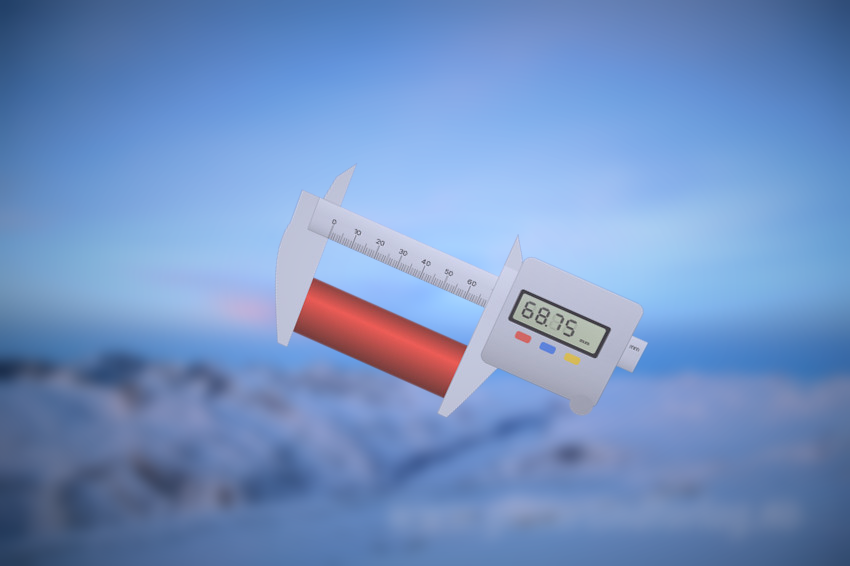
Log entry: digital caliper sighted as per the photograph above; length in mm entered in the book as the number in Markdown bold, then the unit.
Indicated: **68.75** mm
